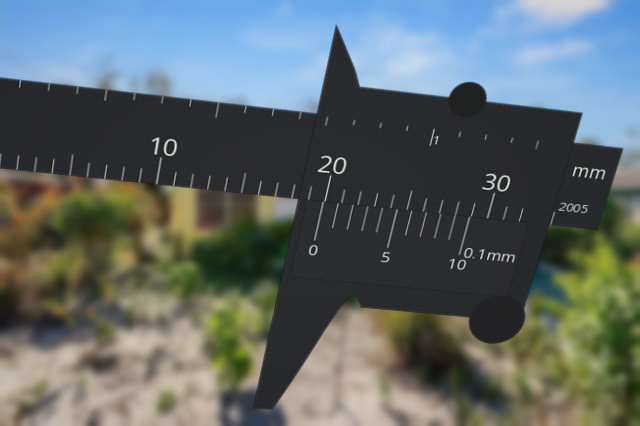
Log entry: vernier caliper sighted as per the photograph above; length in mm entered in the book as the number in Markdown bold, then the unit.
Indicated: **19.9** mm
